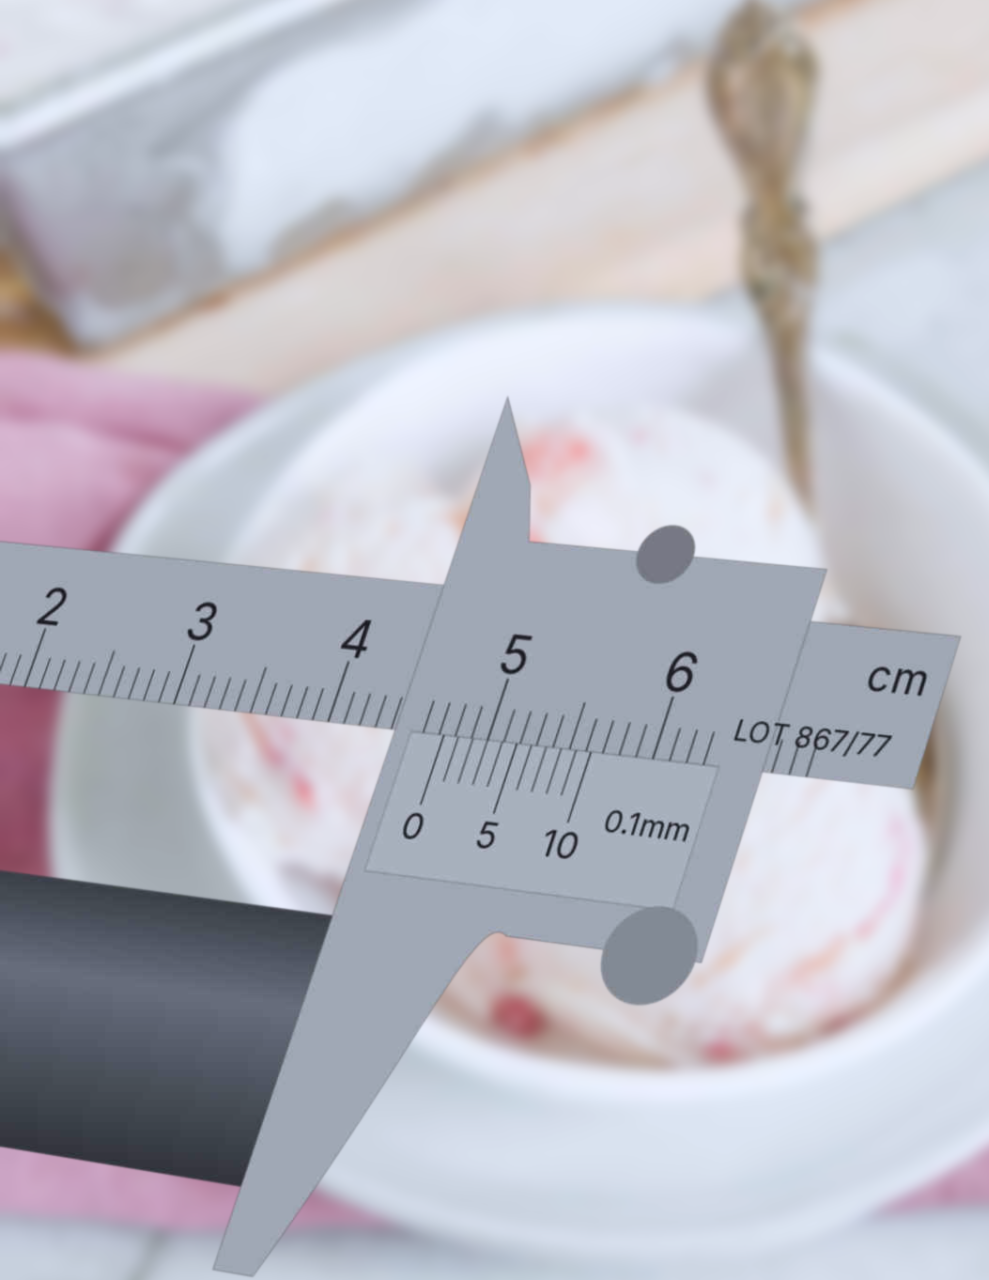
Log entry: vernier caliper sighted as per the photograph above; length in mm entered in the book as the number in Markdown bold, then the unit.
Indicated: **47.3** mm
